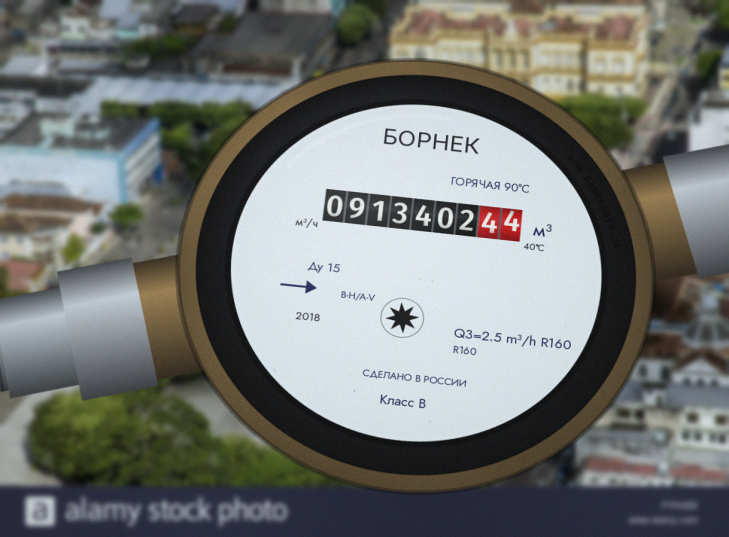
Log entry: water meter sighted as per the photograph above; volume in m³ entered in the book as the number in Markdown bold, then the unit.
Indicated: **913402.44** m³
